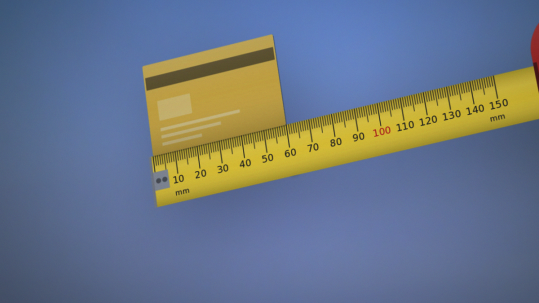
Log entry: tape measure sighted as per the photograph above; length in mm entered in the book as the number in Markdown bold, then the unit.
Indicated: **60** mm
